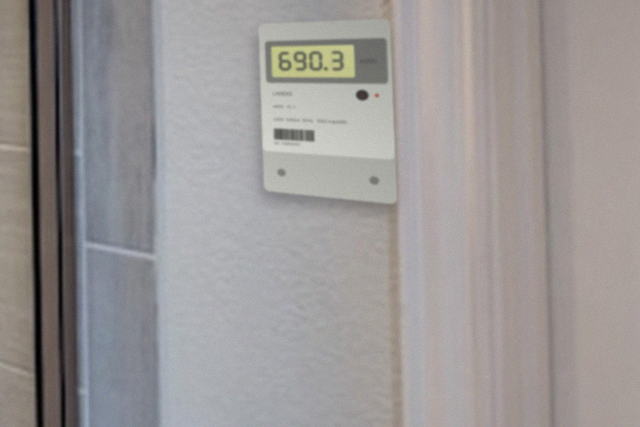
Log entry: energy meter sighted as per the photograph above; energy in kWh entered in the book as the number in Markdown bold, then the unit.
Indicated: **690.3** kWh
